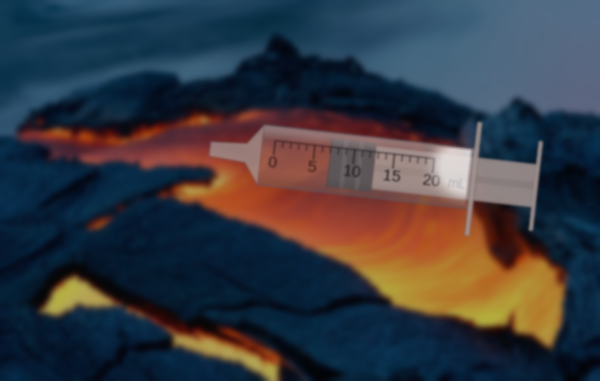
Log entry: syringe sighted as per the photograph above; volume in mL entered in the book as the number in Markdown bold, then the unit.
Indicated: **7** mL
